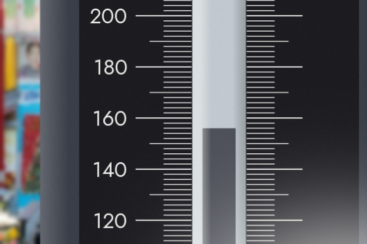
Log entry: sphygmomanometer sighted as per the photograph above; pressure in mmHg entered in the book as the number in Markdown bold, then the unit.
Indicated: **156** mmHg
